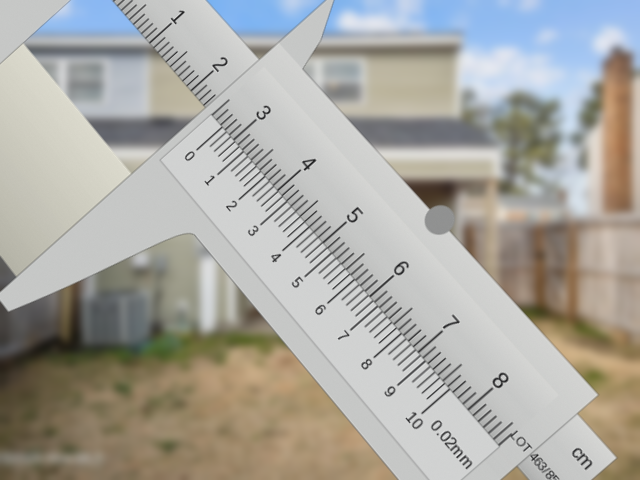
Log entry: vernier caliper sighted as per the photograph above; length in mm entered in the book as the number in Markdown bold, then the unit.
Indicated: **27.4** mm
